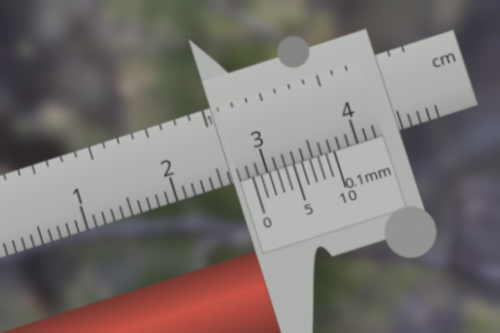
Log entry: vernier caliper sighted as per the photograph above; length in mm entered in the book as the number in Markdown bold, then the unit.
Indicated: **28.4** mm
